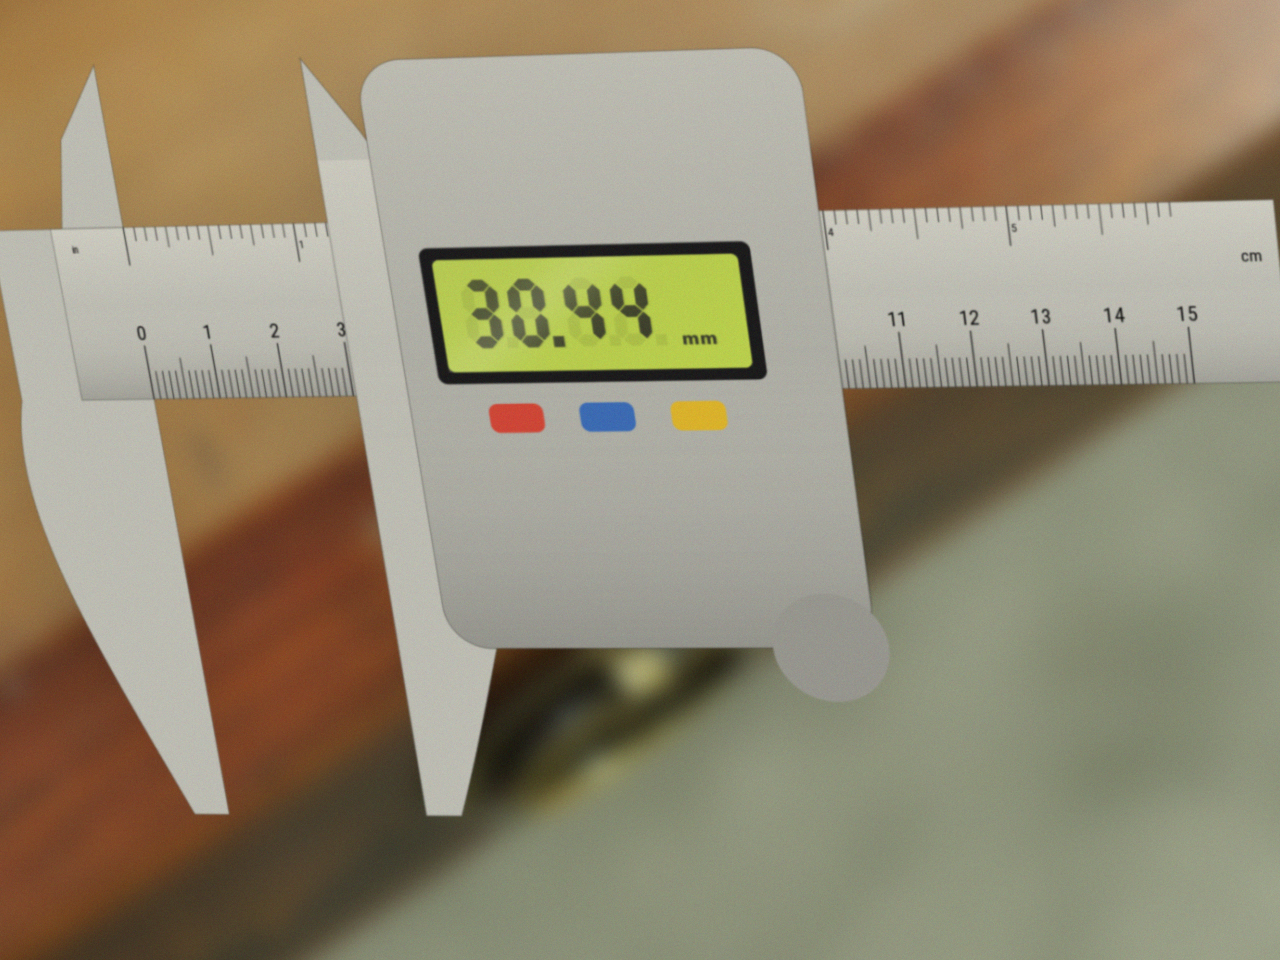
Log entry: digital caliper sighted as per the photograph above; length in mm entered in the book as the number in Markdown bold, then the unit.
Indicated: **30.44** mm
